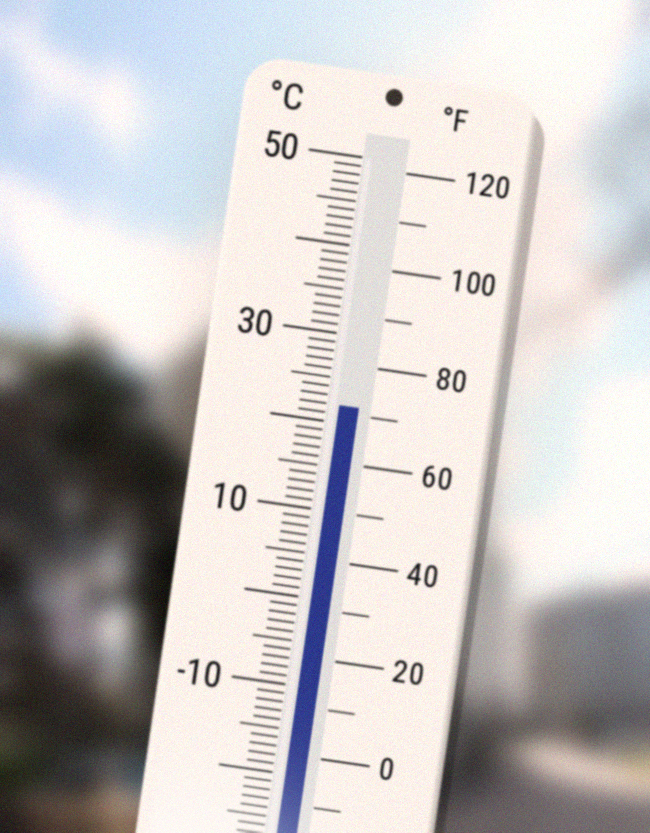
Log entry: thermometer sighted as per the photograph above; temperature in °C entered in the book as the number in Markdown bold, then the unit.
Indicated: **22** °C
